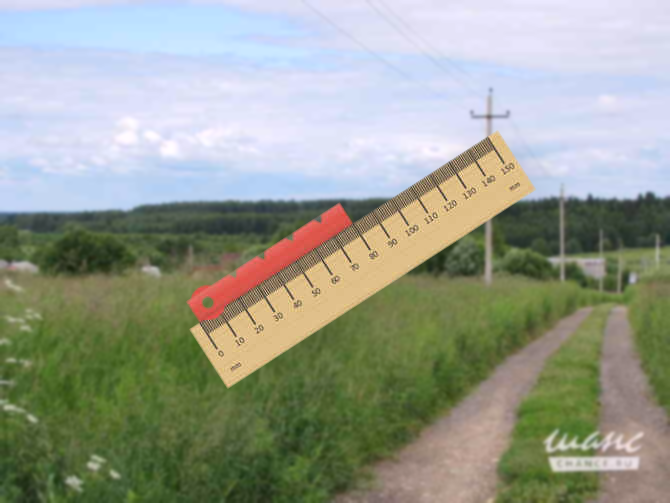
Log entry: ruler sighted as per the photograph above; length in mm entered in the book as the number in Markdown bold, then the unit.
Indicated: **80** mm
